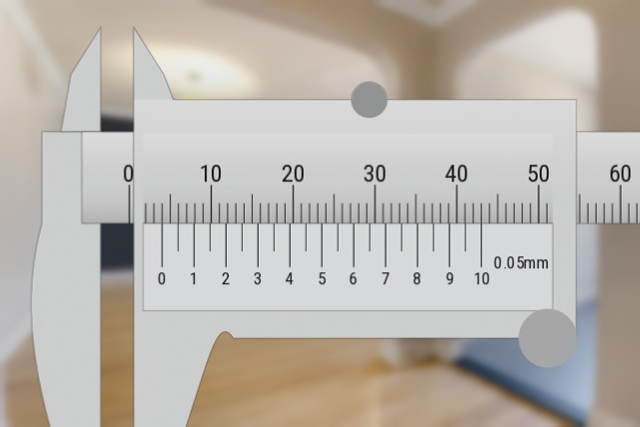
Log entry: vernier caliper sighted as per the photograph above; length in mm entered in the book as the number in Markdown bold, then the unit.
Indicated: **4.0** mm
